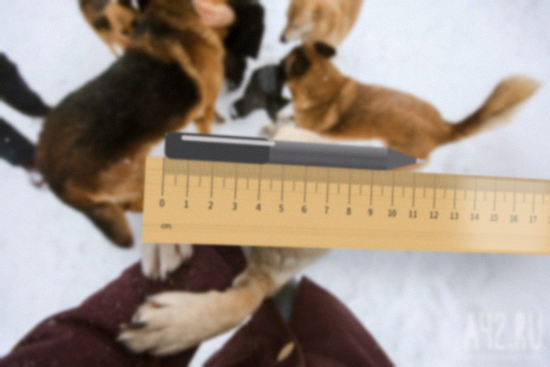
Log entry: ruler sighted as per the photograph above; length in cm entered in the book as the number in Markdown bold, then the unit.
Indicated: **11.5** cm
